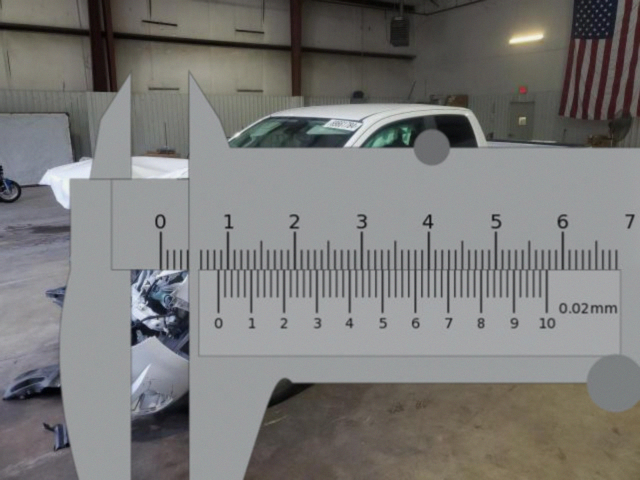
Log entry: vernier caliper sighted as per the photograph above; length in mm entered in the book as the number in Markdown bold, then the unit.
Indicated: **8.6** mm
